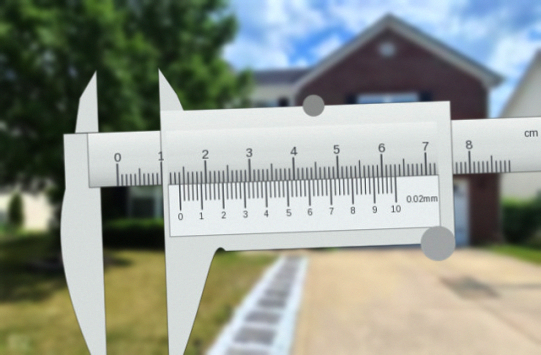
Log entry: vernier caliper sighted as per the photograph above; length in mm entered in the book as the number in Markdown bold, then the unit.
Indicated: **14.0** mm
